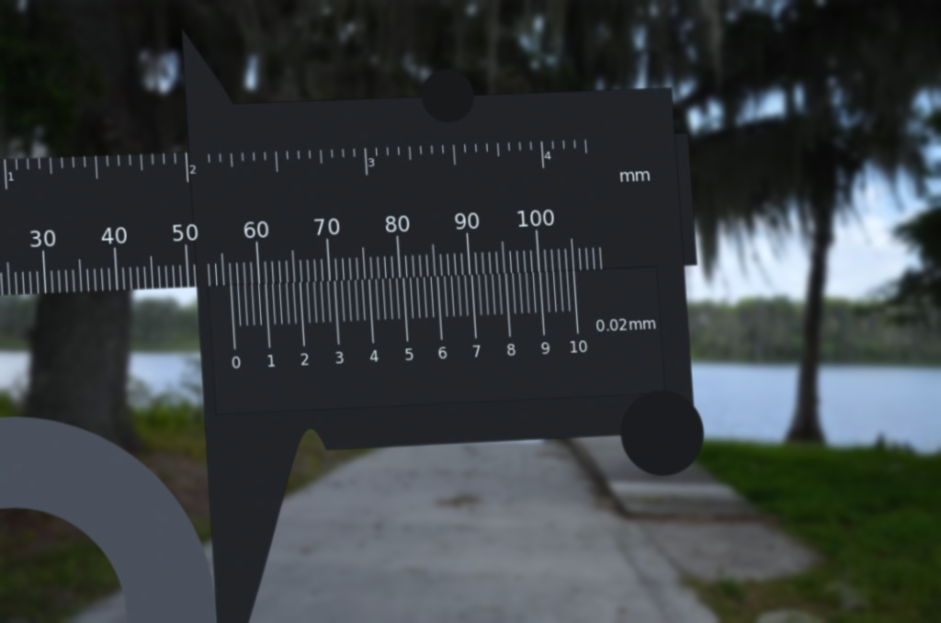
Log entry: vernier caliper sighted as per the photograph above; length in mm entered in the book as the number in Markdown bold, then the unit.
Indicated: **56.0** mm
